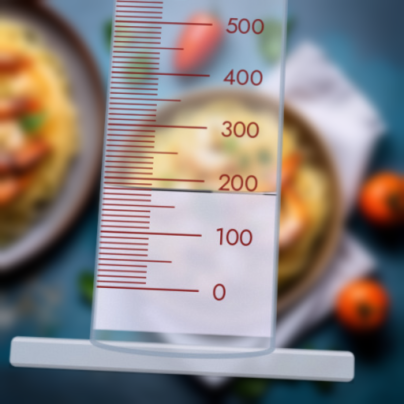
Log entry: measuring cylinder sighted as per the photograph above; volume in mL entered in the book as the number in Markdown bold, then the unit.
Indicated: **180** mL
